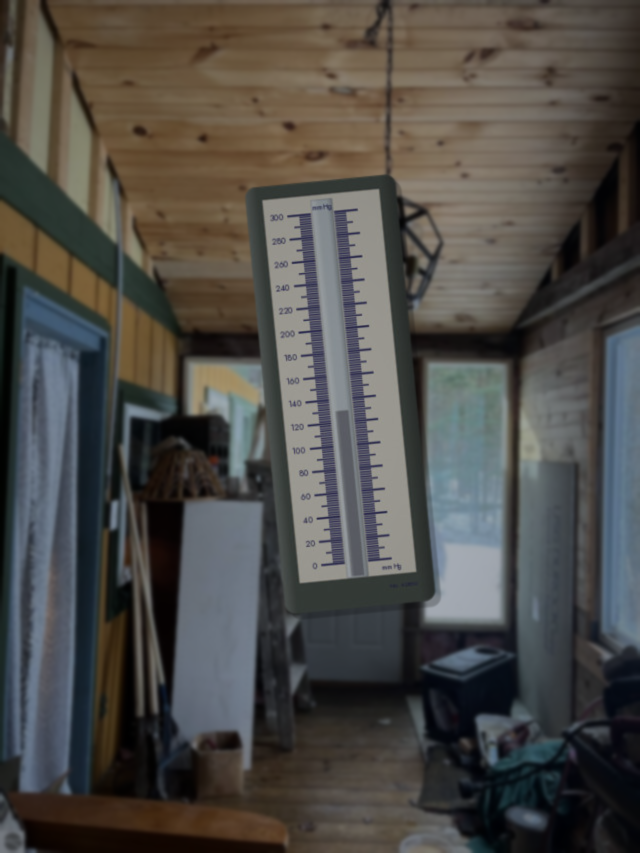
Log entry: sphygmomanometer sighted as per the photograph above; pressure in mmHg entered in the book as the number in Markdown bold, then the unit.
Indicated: **130** mmHg
